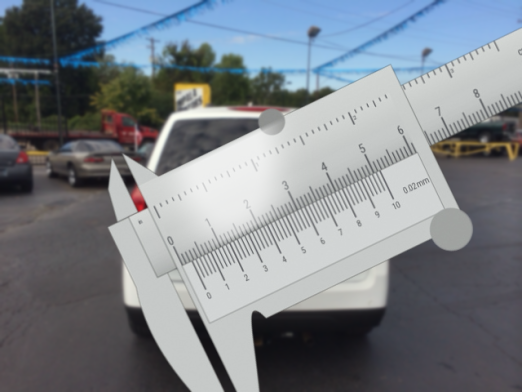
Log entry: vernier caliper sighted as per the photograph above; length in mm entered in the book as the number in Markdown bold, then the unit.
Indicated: **2.5** mm
